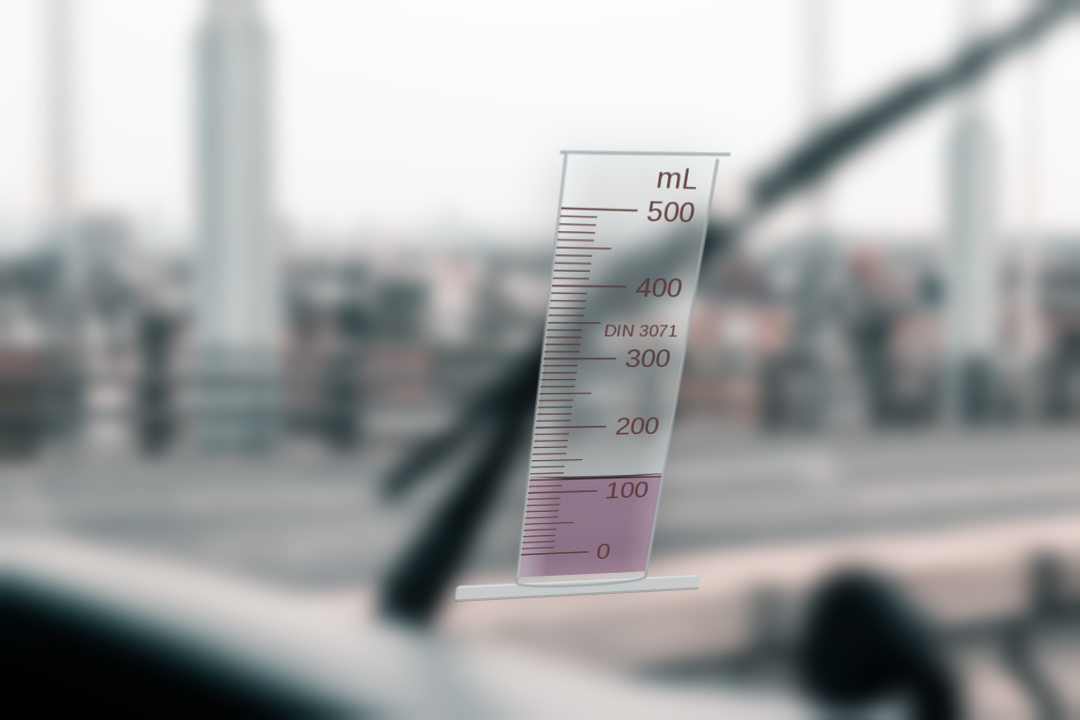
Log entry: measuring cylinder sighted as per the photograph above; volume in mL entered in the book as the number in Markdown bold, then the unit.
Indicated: **120** mL
